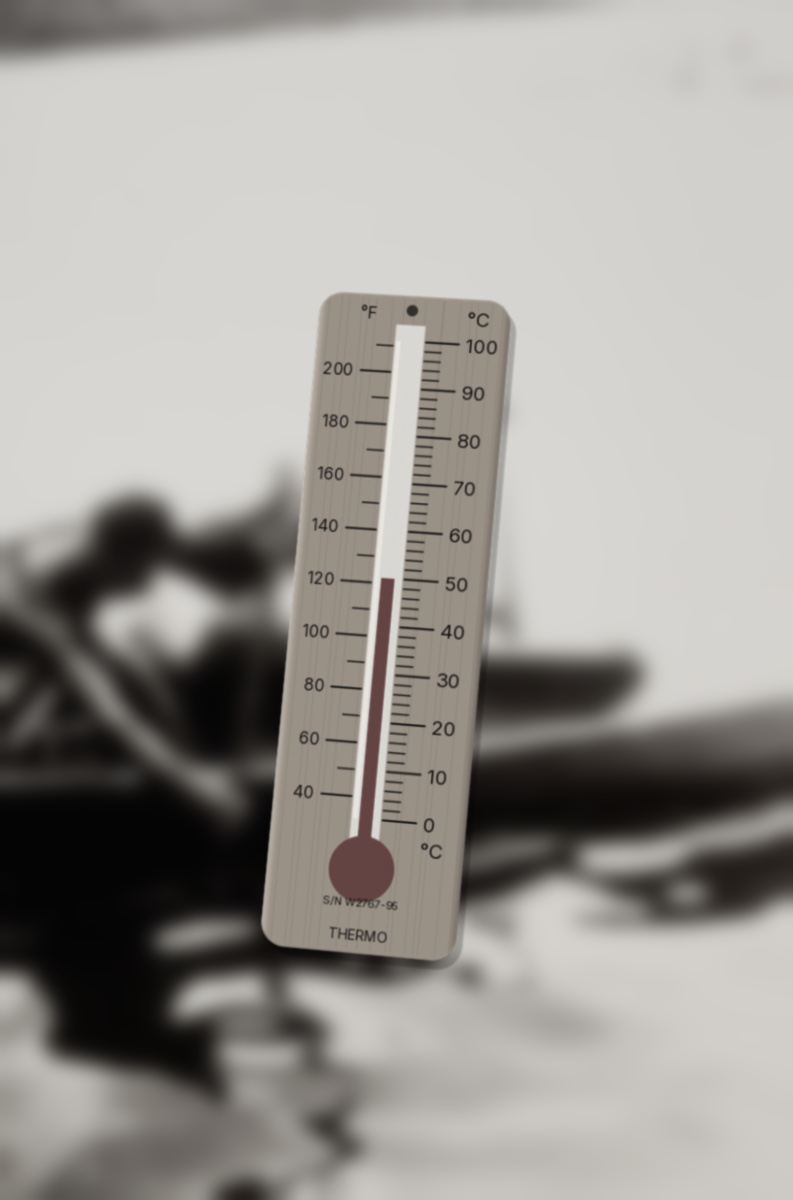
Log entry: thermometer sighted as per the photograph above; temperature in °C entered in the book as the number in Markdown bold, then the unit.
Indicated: **50** °C
